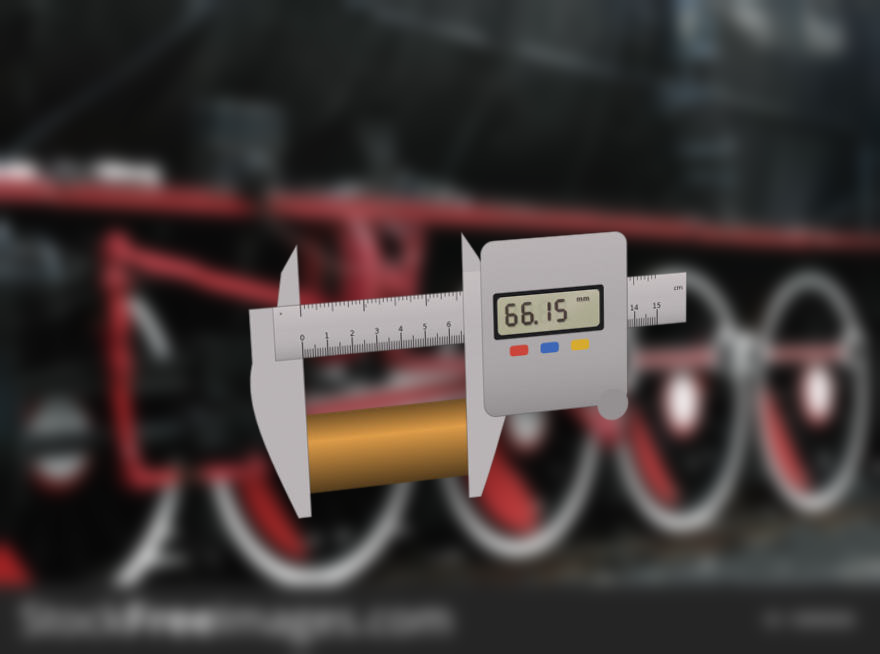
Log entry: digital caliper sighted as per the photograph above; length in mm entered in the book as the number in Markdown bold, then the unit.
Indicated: **66.15** mm
